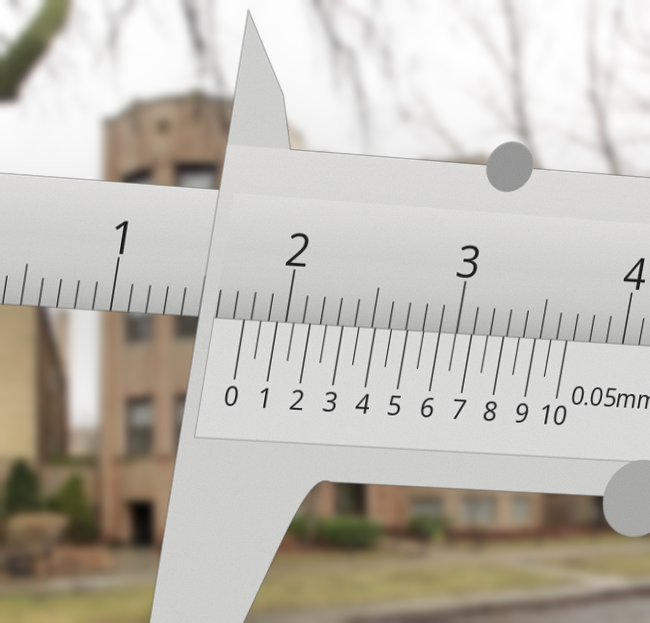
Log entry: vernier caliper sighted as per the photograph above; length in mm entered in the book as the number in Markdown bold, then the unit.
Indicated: **17.6** mm
